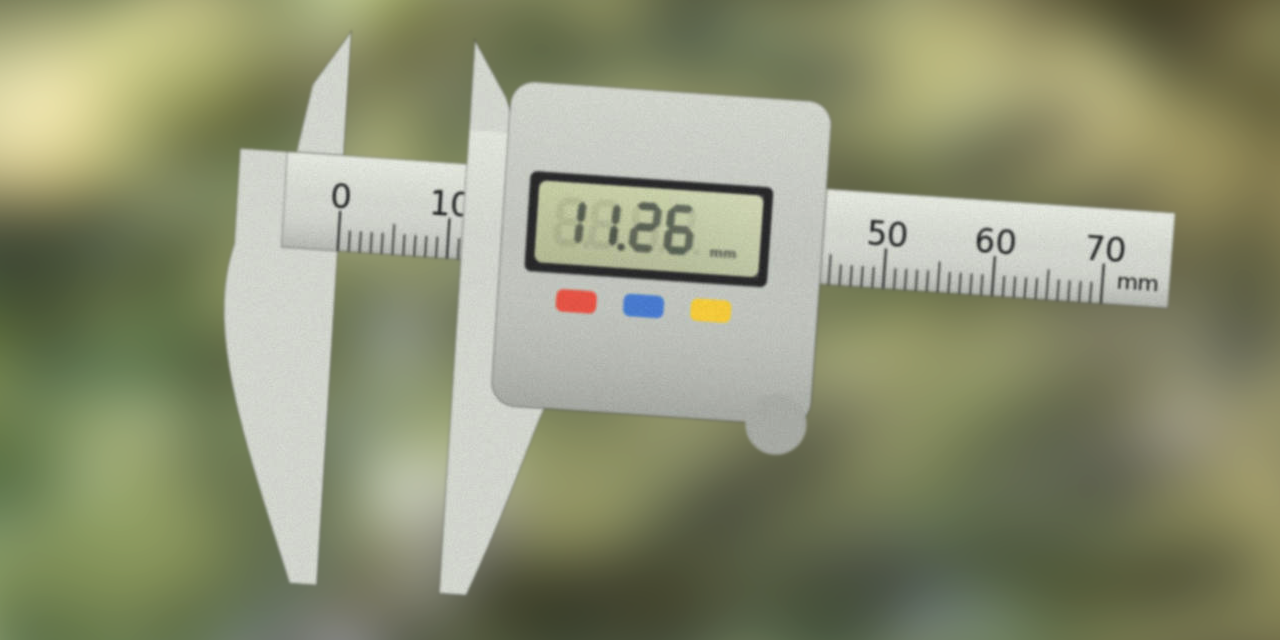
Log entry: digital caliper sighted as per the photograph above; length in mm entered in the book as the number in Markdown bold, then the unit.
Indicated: **11.26** mm
